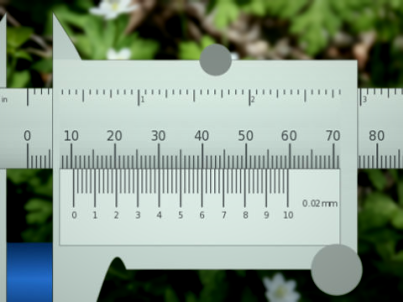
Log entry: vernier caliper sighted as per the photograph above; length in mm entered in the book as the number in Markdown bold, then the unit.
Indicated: **10.5** mm
